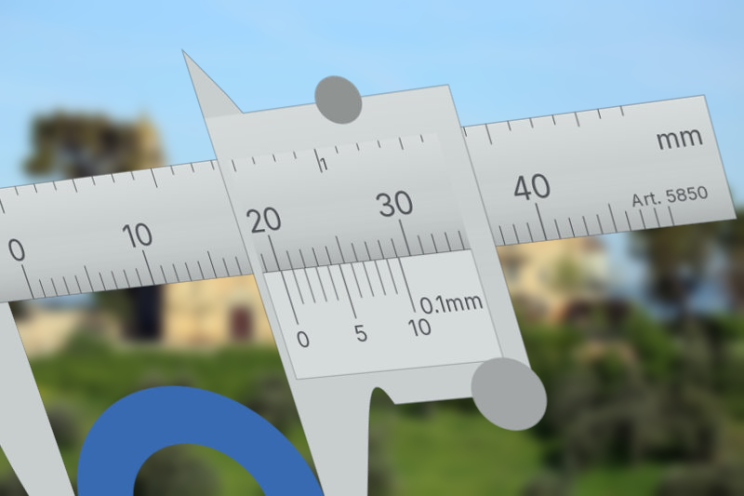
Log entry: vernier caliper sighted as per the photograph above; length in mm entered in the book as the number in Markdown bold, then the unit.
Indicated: **20.1** mm
